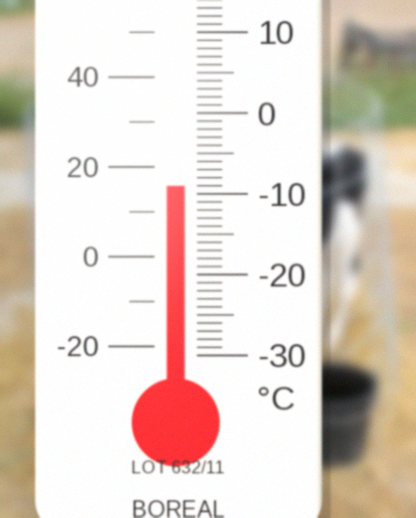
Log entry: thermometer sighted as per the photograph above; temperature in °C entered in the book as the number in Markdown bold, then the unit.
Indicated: **-9** °C
